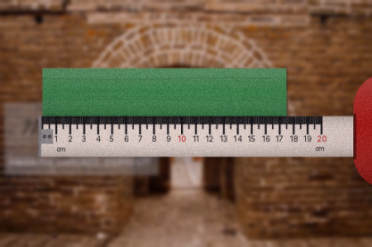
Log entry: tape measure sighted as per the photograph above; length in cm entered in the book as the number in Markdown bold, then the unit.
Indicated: **17.5** cm
